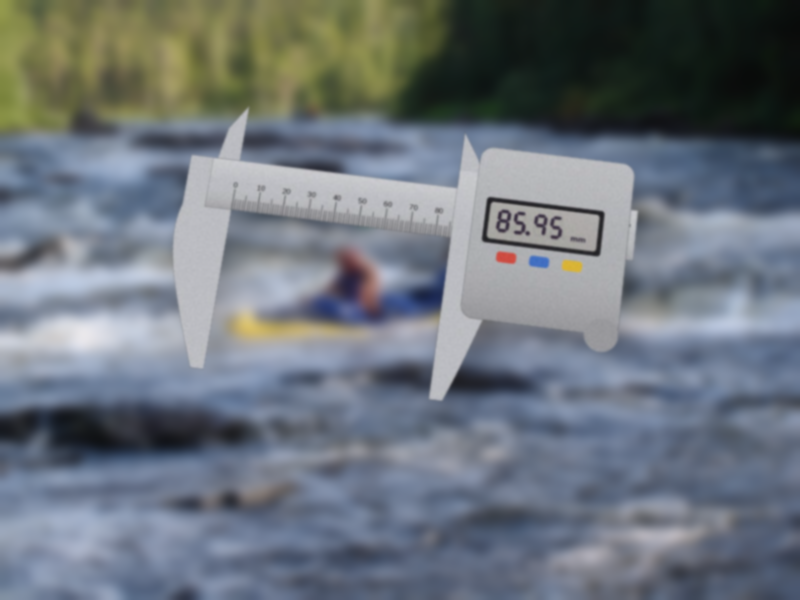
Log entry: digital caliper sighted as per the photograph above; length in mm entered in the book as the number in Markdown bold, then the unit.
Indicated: **85.95** mm
